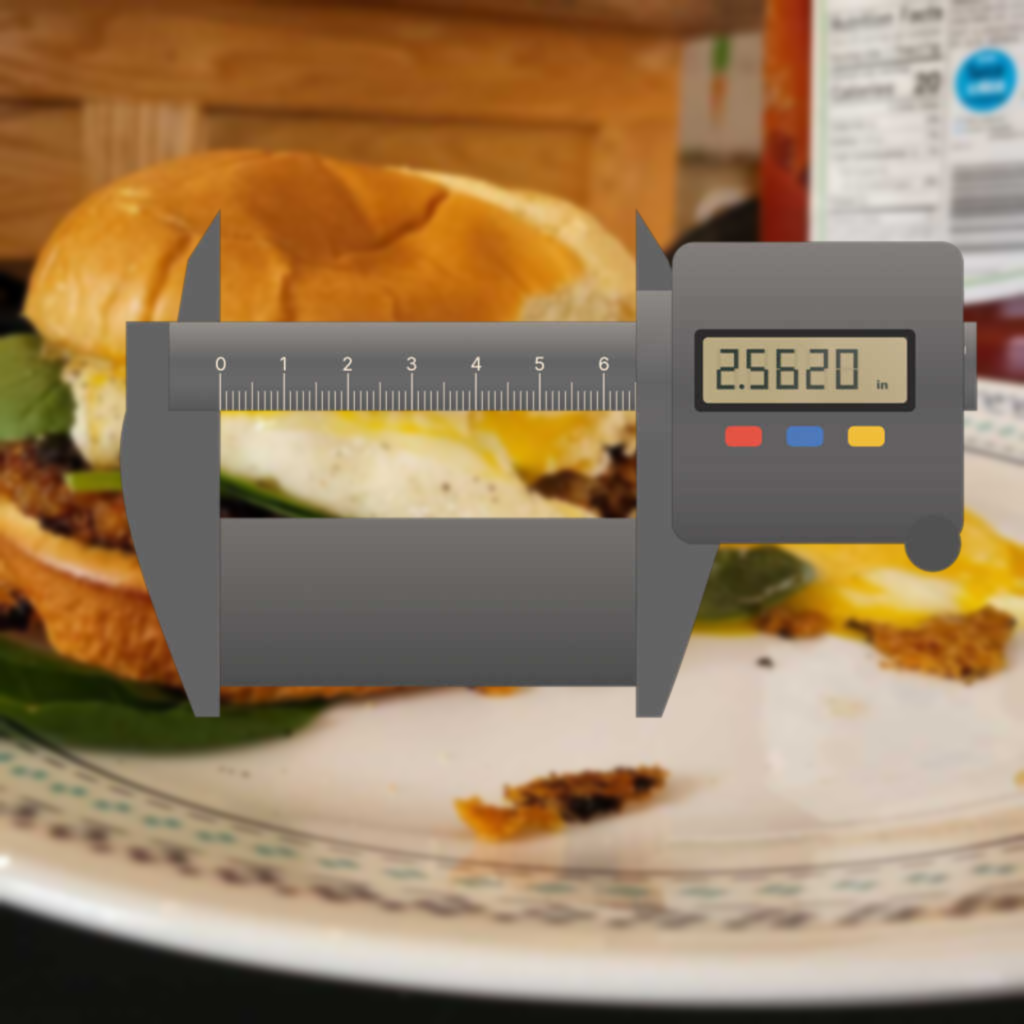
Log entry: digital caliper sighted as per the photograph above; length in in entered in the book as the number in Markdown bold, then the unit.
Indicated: **2.5620** in
